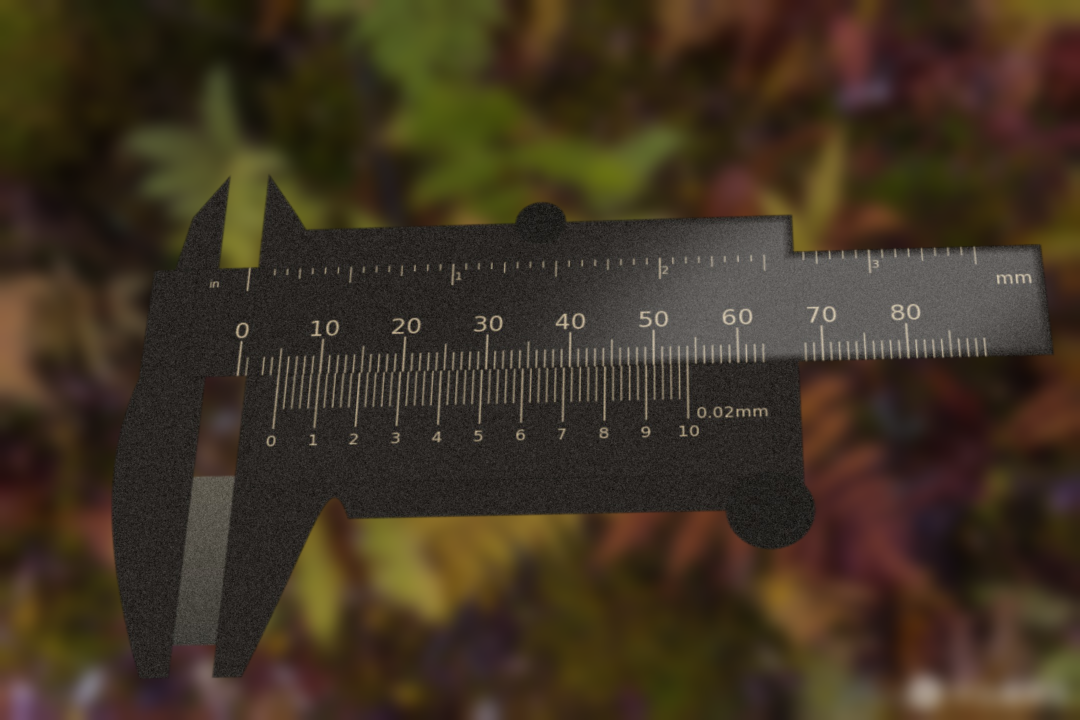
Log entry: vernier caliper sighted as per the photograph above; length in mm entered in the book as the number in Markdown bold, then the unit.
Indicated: **5.0** mm
